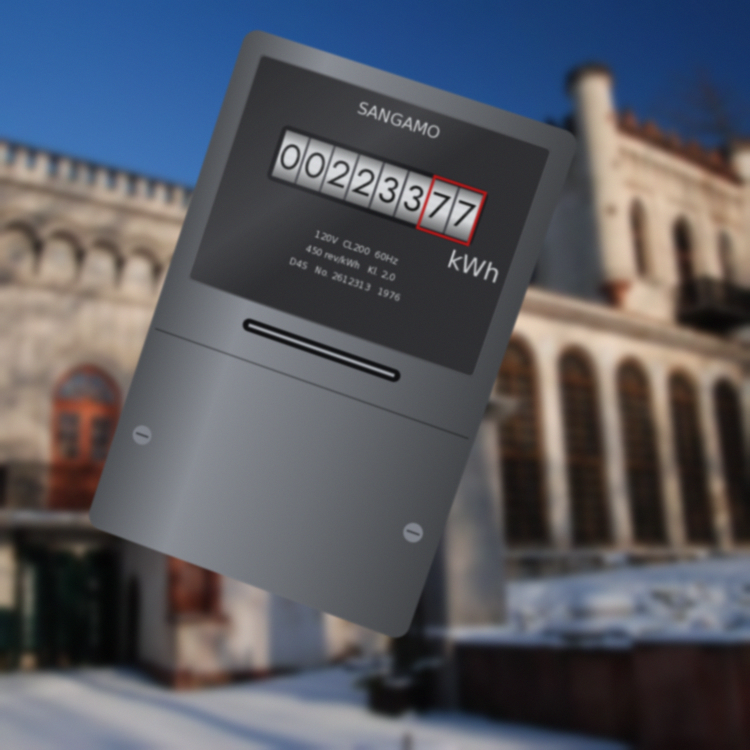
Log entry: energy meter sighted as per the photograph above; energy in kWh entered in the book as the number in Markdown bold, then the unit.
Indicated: **2233.77** kWh
